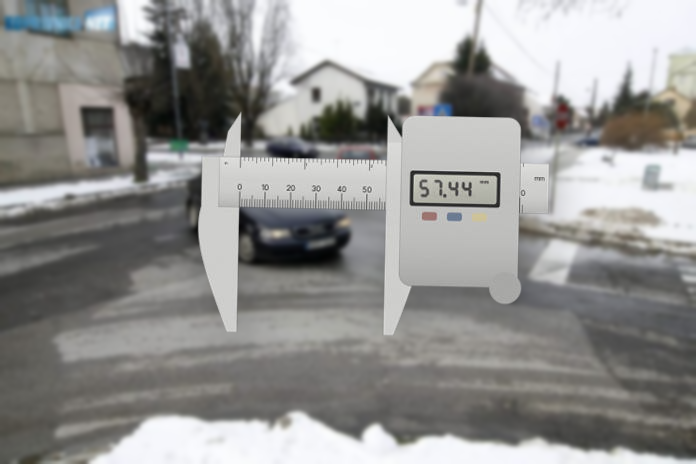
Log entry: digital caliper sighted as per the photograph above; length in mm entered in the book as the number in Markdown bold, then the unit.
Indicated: **57.44** mm
